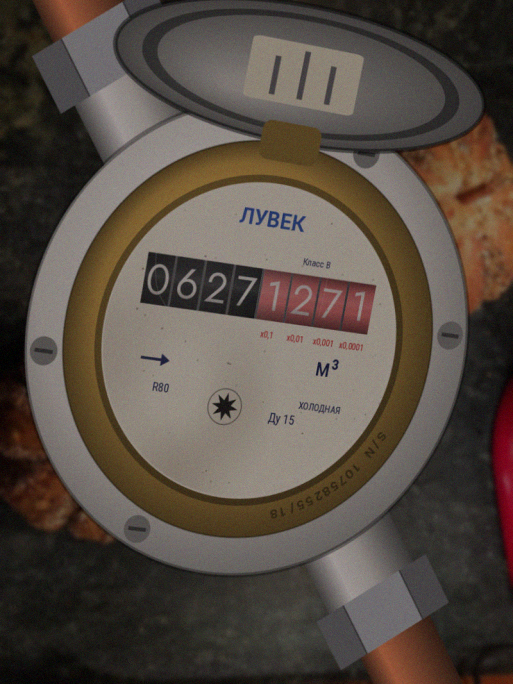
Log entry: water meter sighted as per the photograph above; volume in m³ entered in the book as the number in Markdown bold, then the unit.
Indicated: **627.1271** m³
